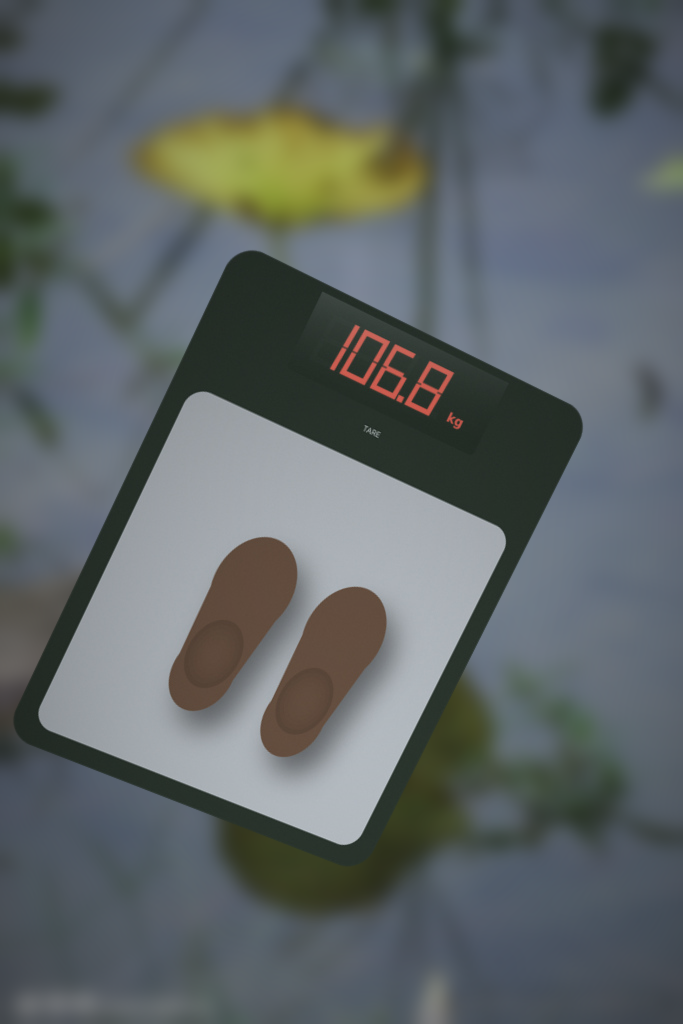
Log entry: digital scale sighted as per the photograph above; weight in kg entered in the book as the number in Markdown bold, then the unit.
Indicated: **106.8** kg
